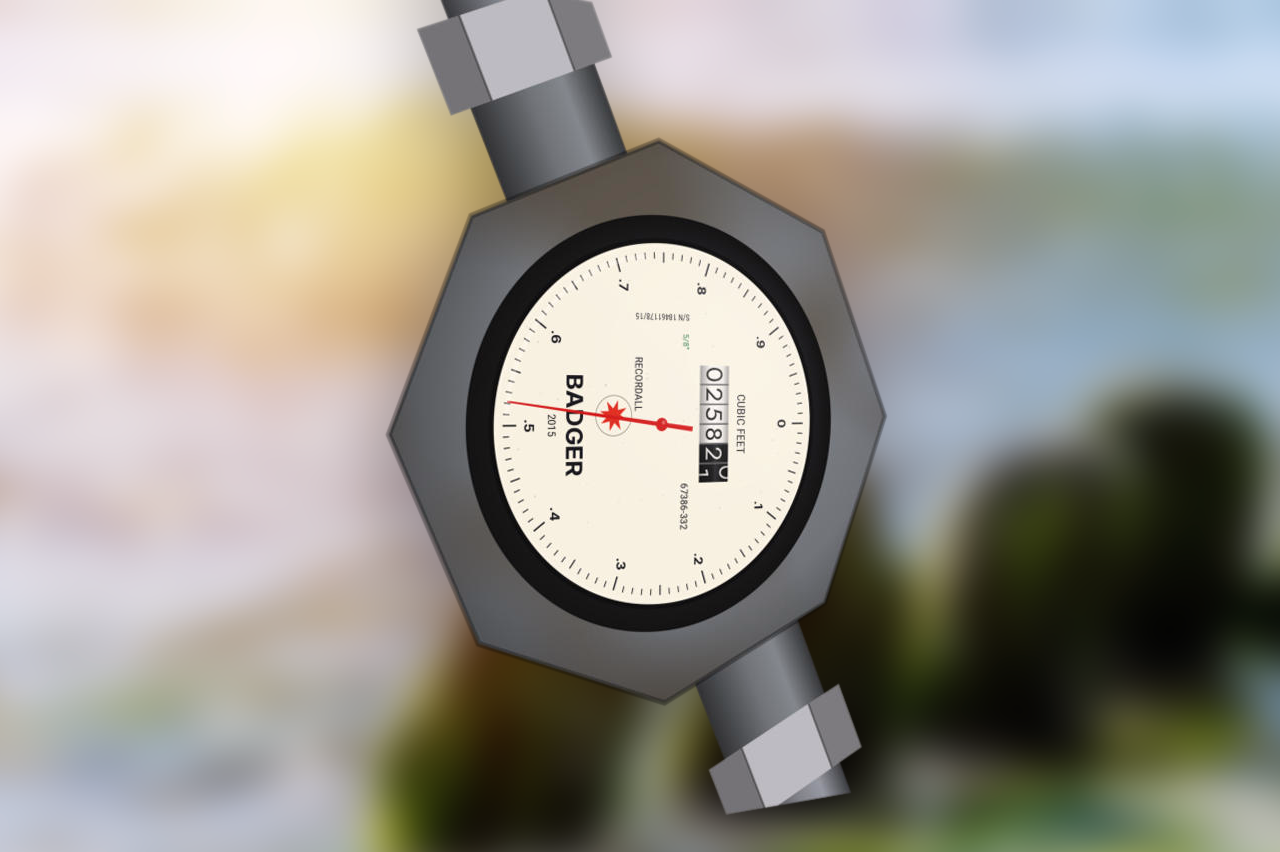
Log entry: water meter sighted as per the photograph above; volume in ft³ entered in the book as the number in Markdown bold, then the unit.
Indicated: **25820.52** ft³
